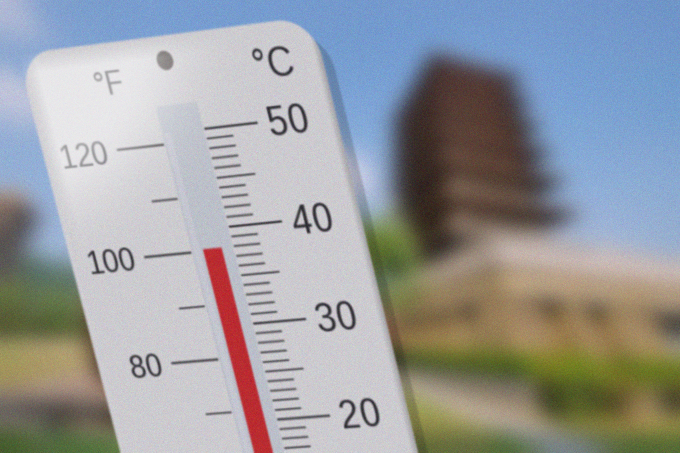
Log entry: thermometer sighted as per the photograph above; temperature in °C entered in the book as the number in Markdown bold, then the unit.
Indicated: **38** °C
